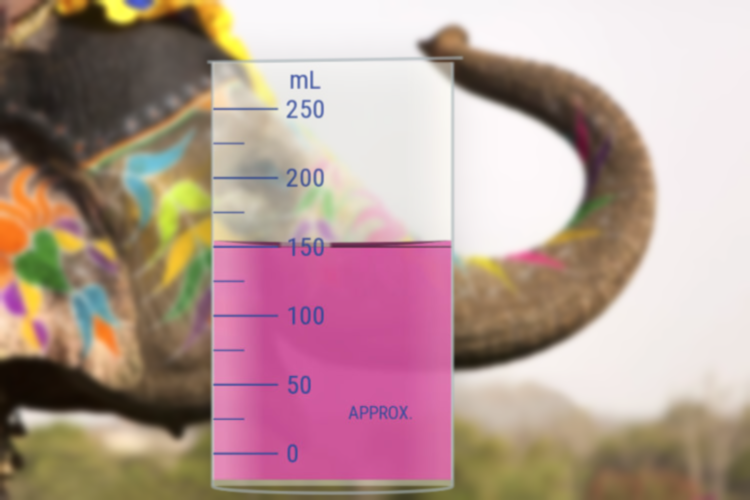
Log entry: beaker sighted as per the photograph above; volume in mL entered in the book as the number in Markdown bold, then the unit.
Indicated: **150** mL
